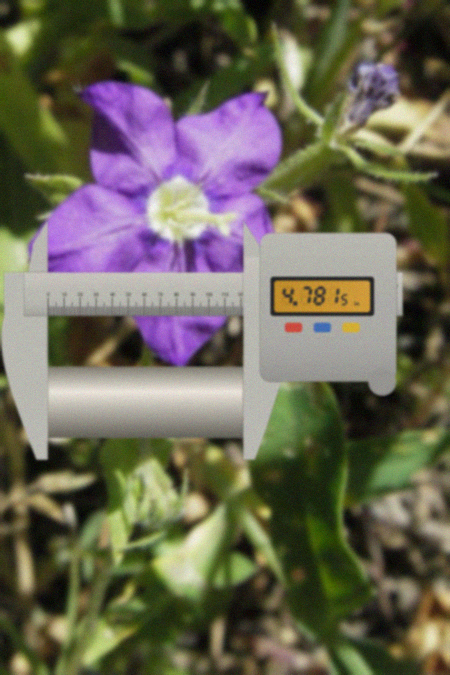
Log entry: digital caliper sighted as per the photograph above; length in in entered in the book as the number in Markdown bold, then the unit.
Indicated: **4.7815** in
